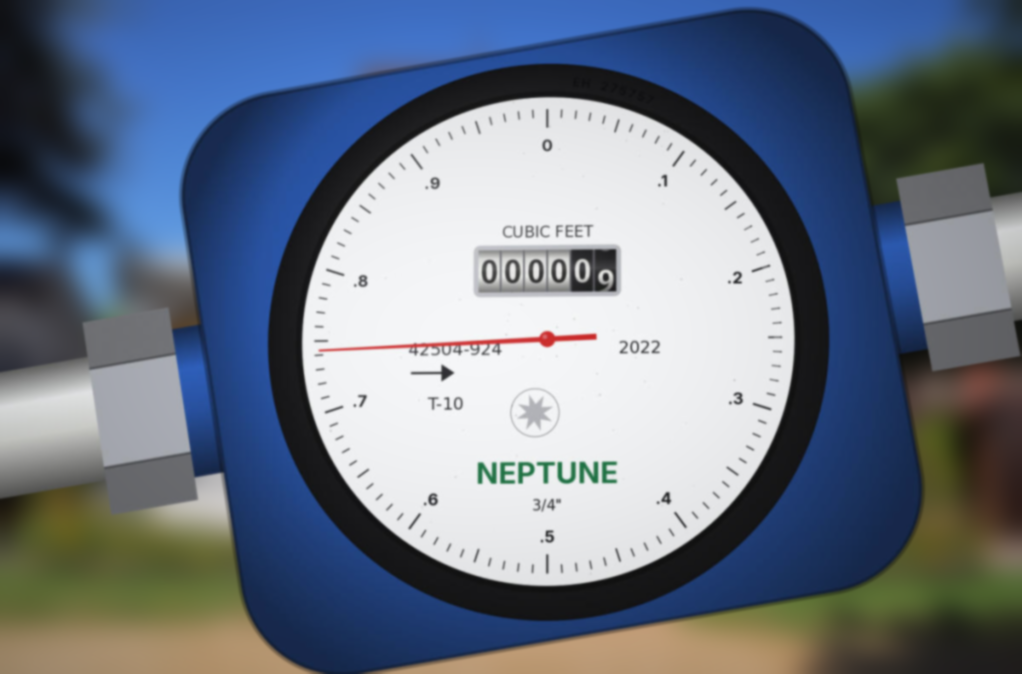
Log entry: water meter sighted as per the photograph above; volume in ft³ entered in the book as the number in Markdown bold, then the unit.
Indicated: **8.74** ft³
